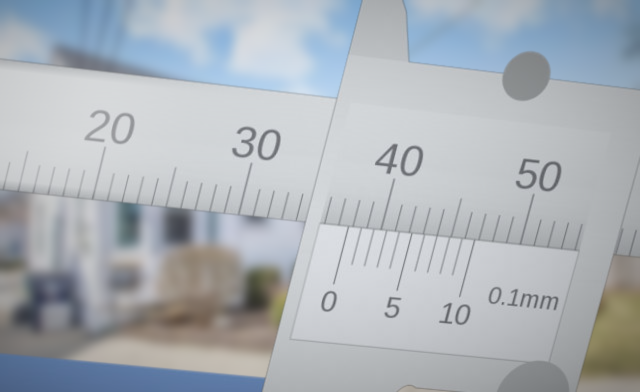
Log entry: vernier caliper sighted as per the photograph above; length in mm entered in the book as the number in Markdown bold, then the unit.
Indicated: **37.7** mm
